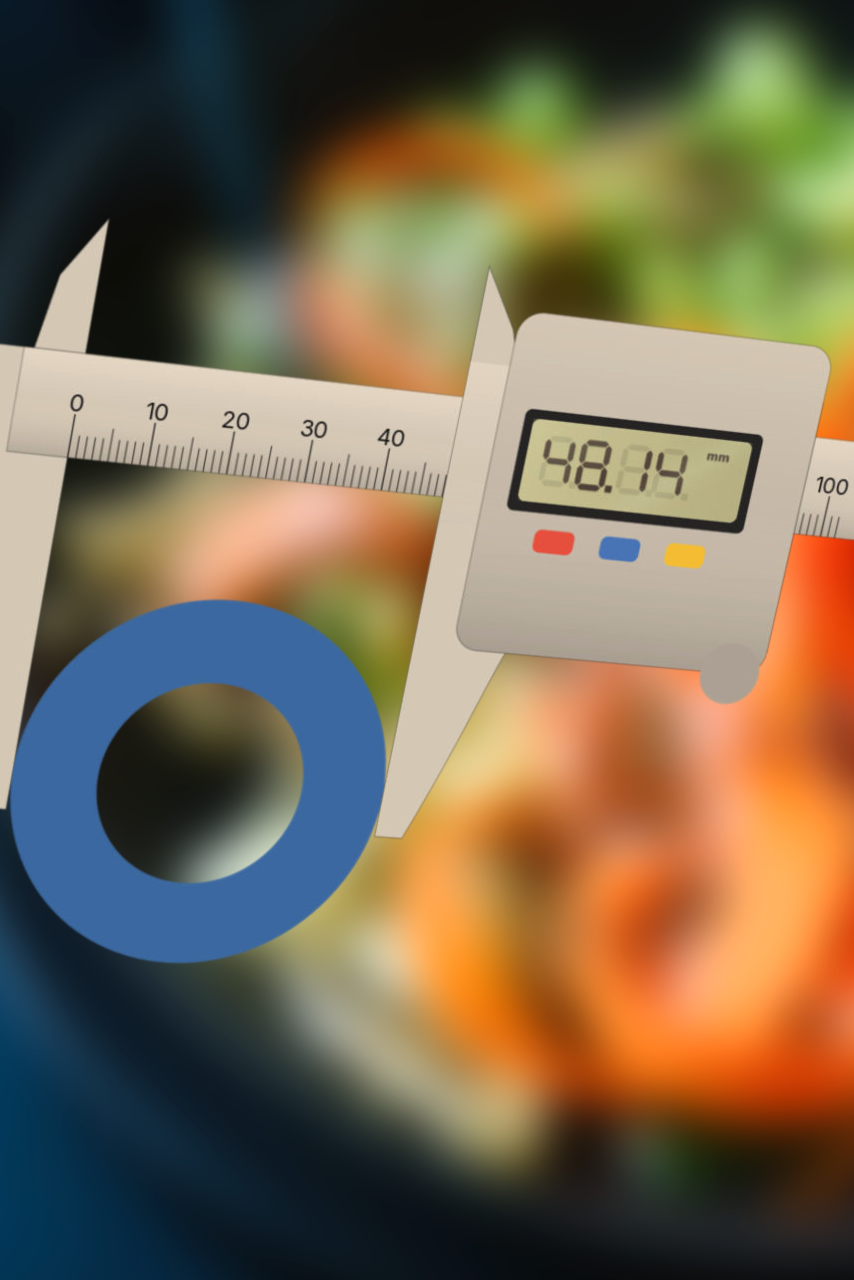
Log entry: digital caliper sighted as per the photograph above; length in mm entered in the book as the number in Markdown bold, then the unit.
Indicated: **48.14** mm
